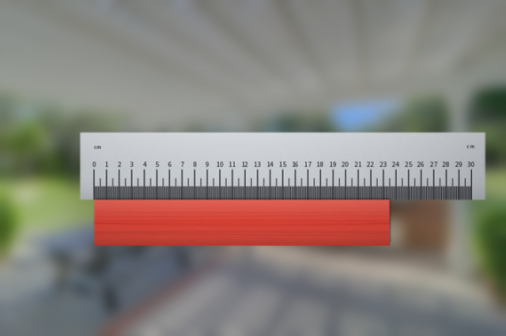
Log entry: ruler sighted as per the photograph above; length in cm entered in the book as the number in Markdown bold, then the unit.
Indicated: **23.5** cm
